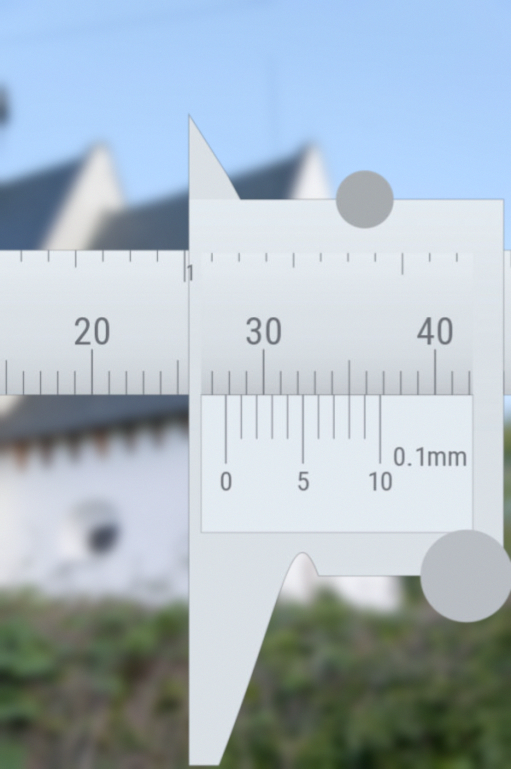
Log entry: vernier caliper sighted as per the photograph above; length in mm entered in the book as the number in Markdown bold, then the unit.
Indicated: **27.8** mm
